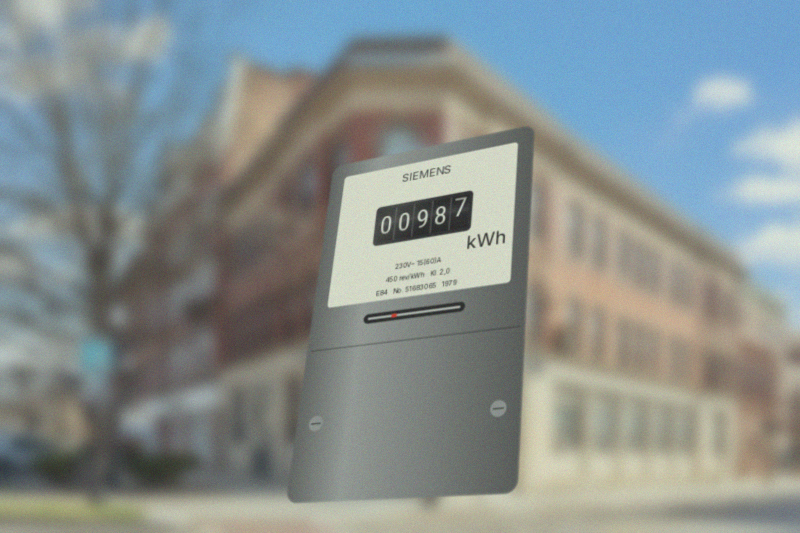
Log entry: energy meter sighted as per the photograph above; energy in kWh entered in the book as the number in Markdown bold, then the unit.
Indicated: **987** kWh
